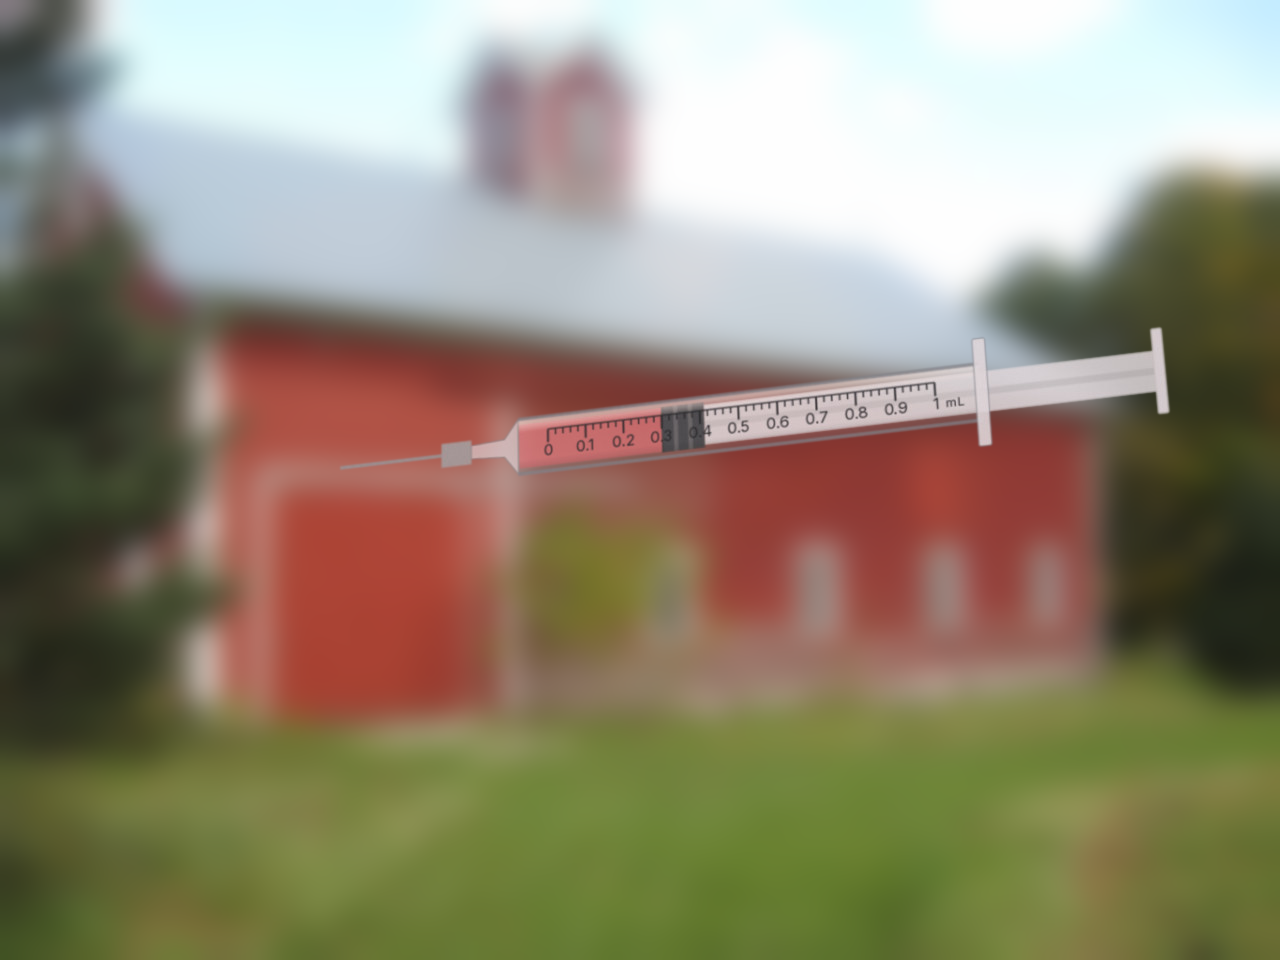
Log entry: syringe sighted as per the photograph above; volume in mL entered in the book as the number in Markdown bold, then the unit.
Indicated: **0.3** mL
